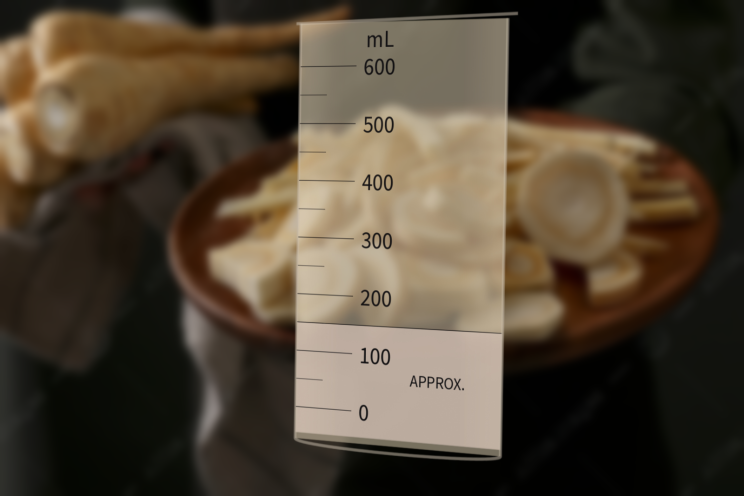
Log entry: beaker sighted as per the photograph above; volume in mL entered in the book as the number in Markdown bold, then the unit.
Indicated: **150** mL
